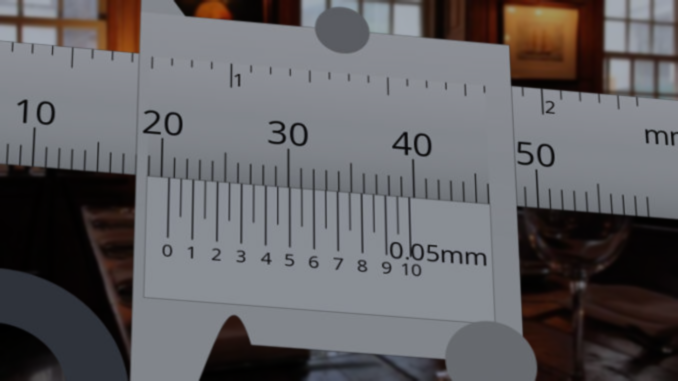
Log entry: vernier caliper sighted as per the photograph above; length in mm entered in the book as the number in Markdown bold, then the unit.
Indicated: **20.6** mm
